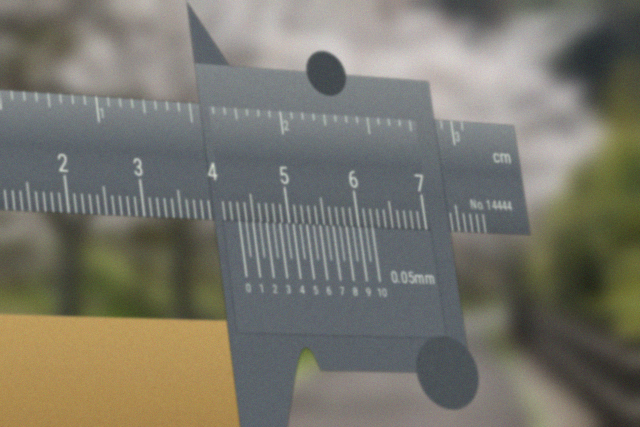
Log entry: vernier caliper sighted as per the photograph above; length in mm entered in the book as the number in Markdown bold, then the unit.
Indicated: **43.0** mm
